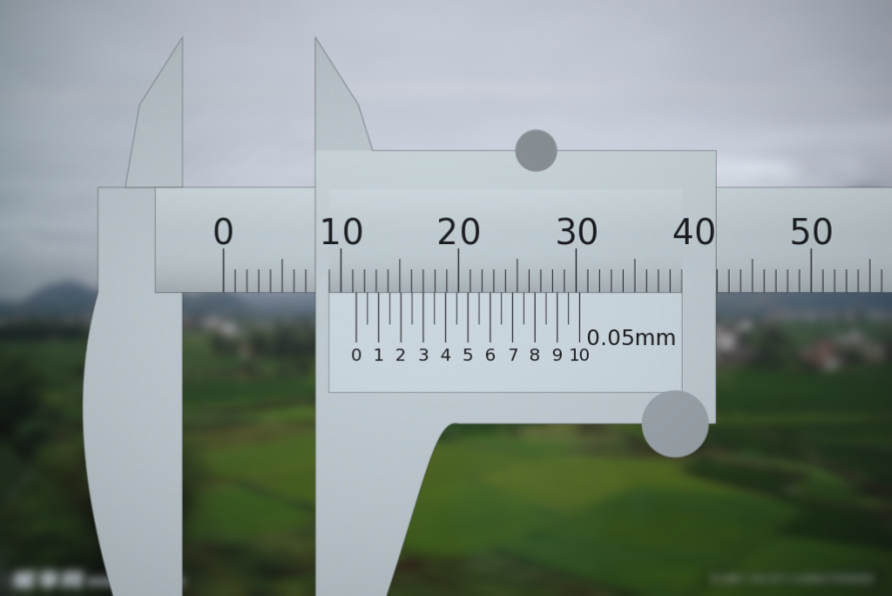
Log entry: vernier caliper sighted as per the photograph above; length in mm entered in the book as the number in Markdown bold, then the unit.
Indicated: **11.3** mm
